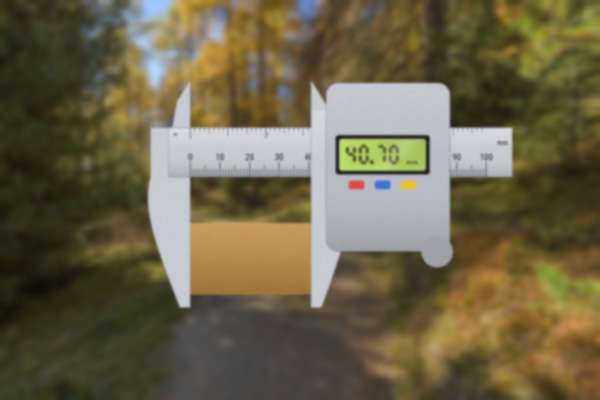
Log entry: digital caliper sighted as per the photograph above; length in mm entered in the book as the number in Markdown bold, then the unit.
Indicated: **40.70** mm
